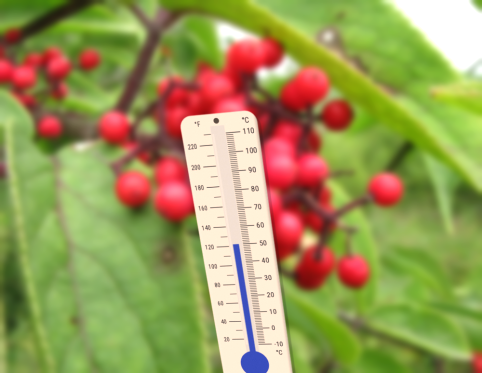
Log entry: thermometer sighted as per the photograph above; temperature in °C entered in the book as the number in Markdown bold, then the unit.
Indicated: **50** °C
